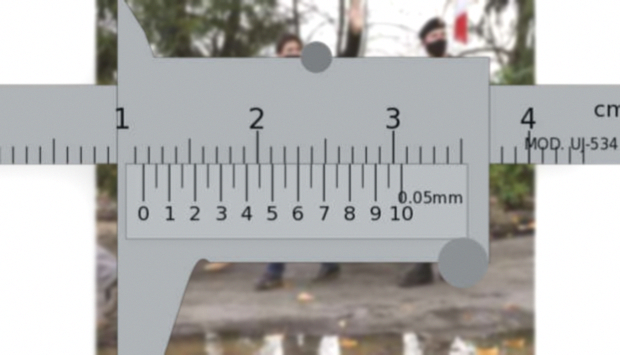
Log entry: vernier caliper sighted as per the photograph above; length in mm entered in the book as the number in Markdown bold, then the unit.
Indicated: **11.6** mm
